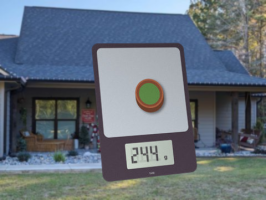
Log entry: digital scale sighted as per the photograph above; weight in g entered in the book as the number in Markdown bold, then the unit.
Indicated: **244** g
